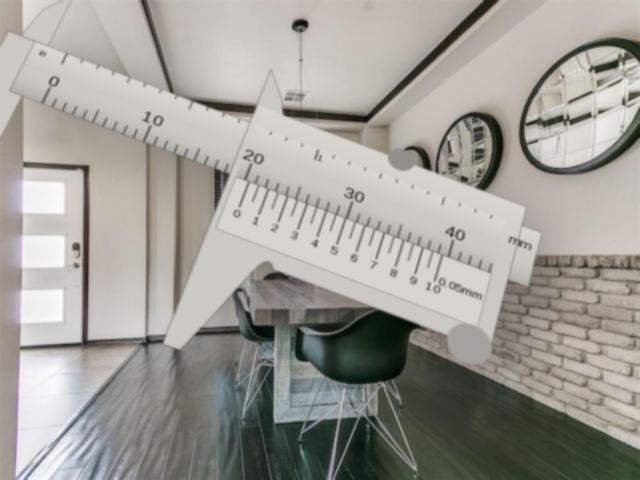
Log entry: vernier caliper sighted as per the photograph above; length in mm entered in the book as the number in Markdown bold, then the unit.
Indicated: **20.4** mm
